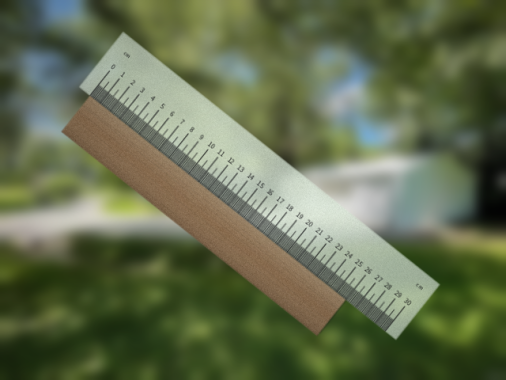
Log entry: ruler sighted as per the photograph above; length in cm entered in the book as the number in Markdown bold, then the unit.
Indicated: **26** cm
